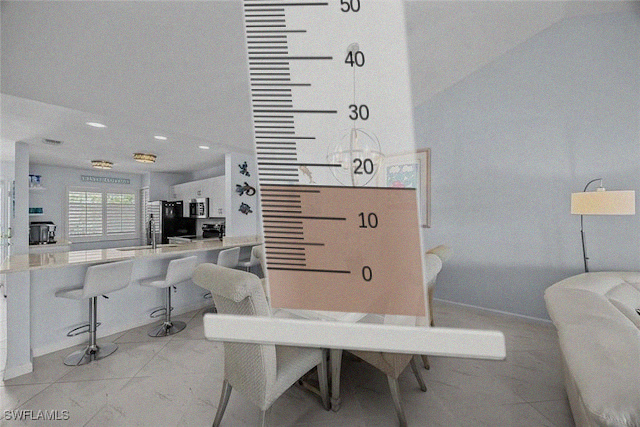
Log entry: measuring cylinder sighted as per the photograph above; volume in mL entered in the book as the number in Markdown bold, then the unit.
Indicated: **16** mL
